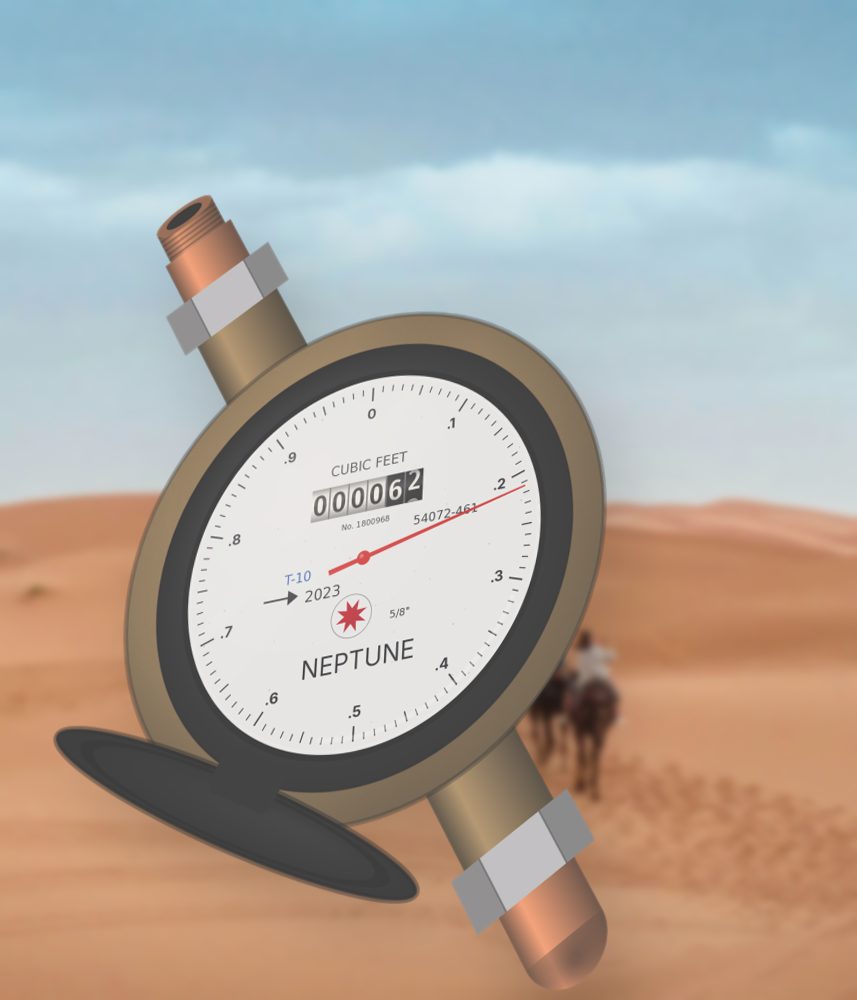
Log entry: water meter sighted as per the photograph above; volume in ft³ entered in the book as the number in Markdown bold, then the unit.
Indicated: **62.21** ft³
